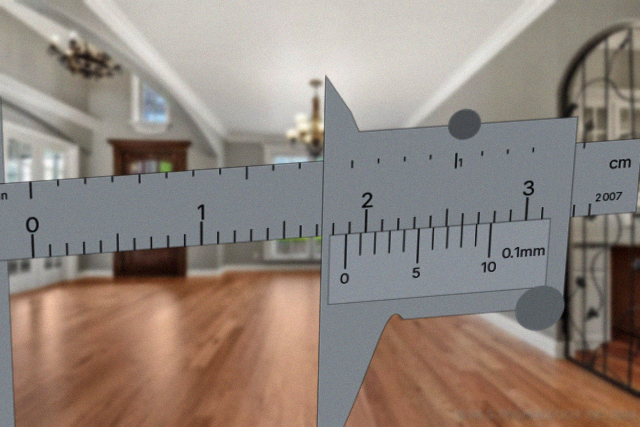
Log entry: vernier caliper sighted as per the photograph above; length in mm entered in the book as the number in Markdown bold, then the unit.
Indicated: **18.8** mm
